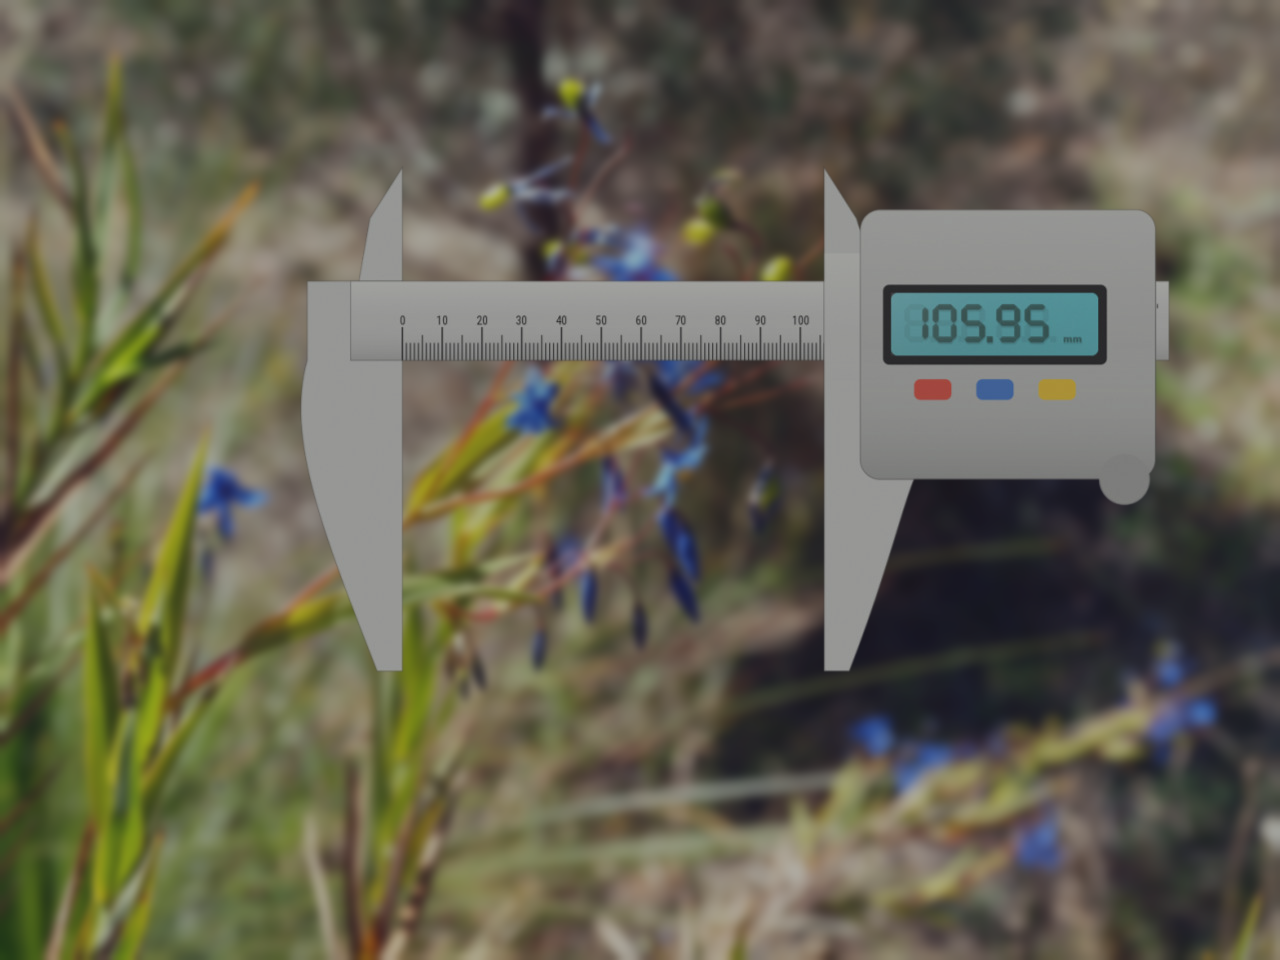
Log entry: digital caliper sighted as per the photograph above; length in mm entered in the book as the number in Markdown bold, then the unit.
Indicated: **105.95** mm
